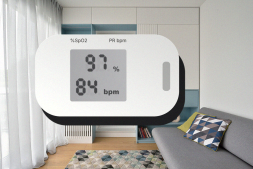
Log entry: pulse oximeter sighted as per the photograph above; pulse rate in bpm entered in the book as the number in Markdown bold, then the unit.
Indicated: **84** bpm
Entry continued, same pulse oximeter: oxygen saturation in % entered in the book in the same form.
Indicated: **97** %
